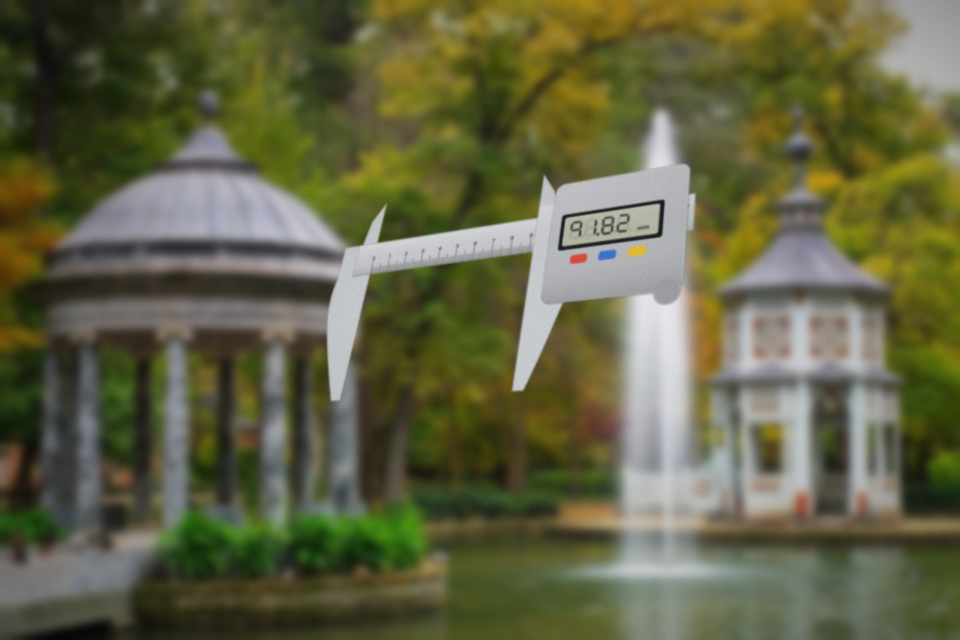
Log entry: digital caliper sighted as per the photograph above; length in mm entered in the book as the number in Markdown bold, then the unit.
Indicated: **91.82** mm
